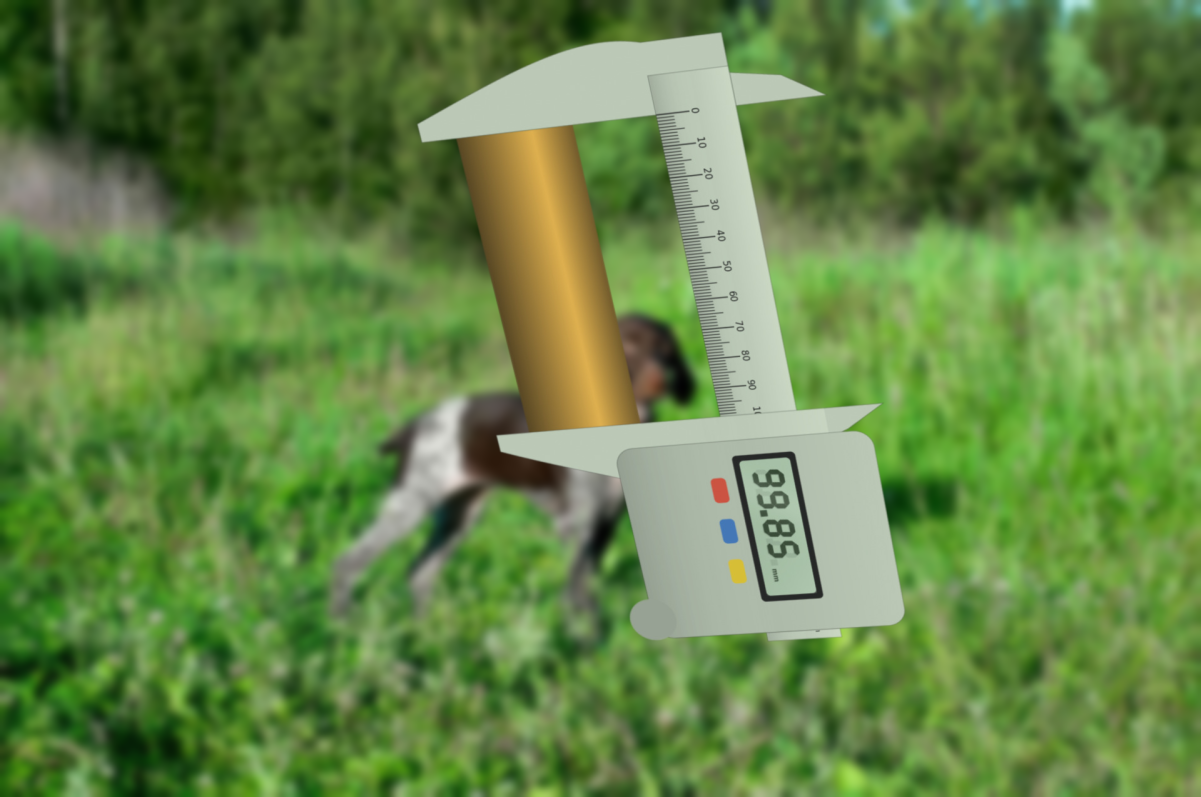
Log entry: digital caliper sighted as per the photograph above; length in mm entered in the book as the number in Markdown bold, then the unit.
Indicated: **99.85** mm
